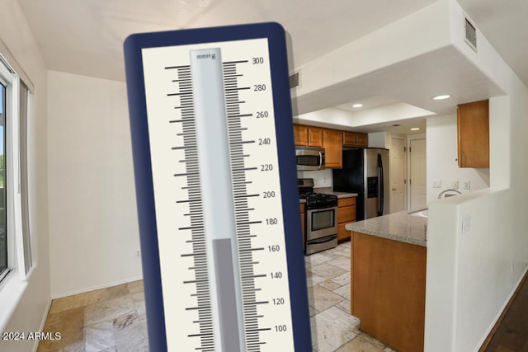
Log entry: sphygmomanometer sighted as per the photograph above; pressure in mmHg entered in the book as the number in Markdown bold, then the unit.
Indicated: **170** mmHg
